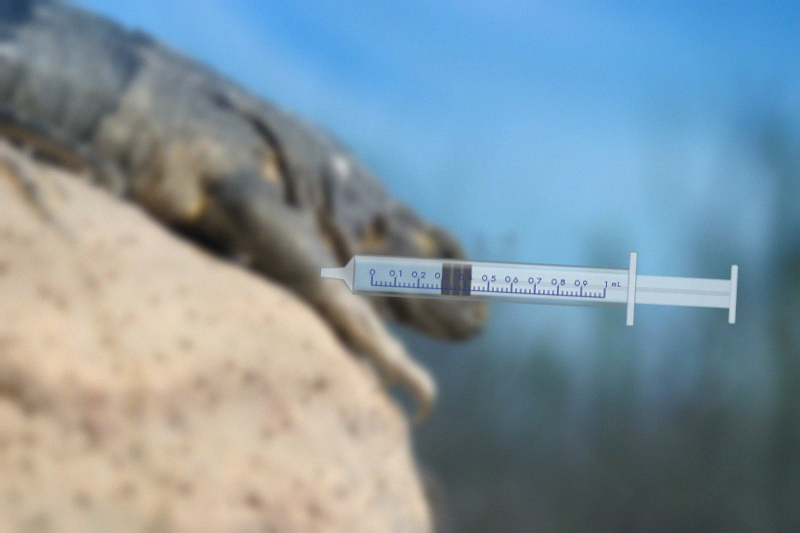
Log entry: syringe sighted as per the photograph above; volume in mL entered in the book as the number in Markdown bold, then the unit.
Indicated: **0.3** mL
